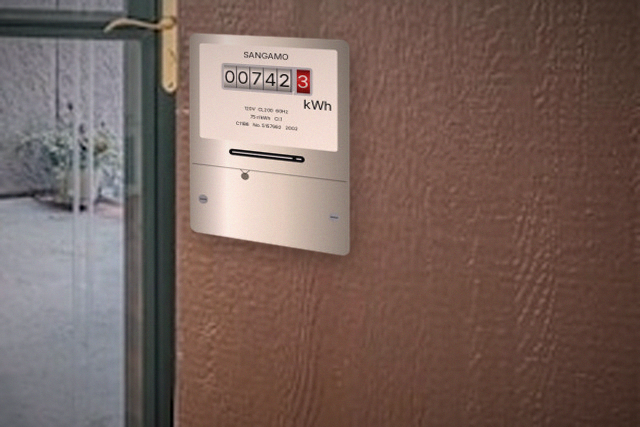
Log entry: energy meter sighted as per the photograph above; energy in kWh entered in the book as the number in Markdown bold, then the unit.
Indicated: **742.3** kWh
